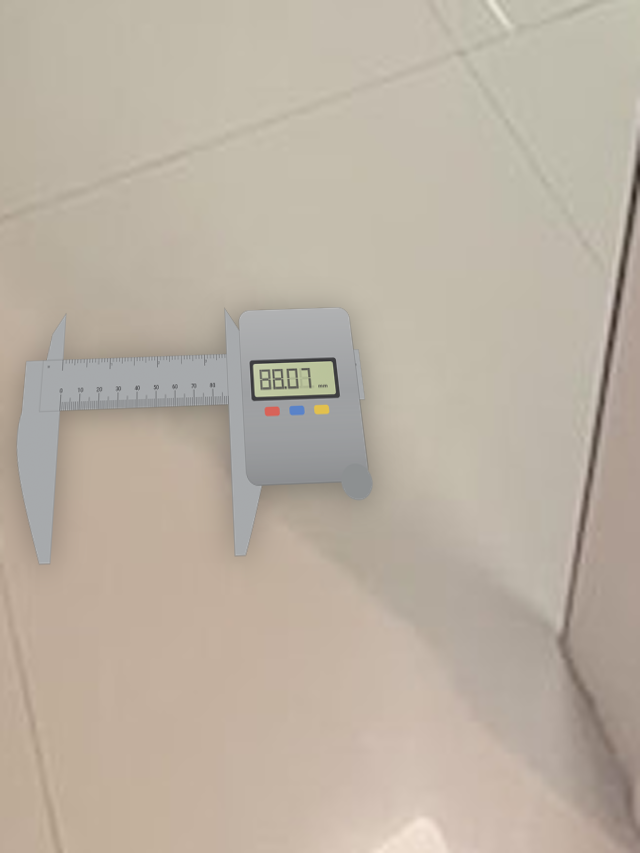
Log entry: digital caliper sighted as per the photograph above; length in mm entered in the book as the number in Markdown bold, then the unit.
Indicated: **88.07** mm
